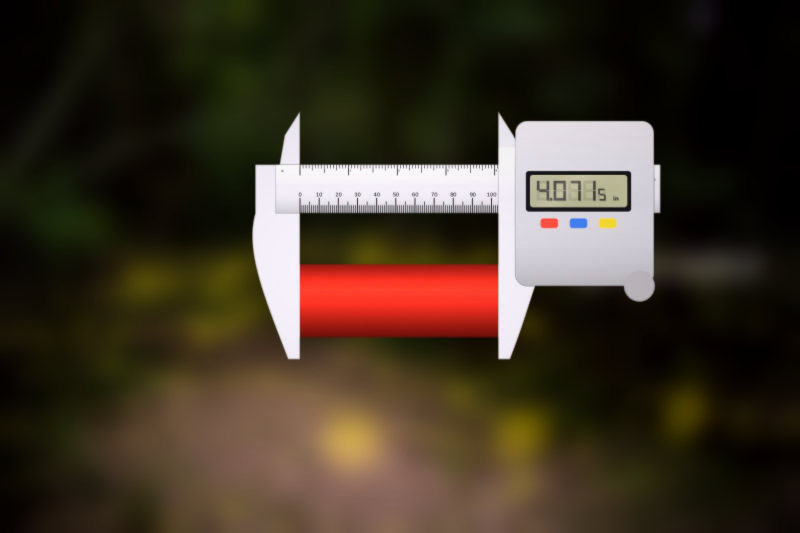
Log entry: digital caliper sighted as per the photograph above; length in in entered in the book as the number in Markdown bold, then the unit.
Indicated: **4.0715** in
